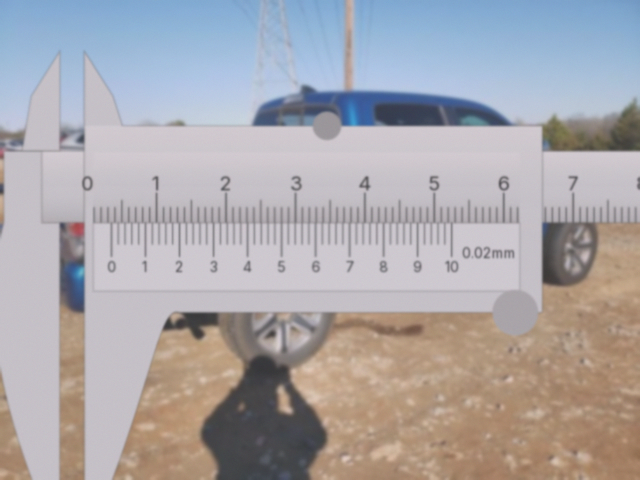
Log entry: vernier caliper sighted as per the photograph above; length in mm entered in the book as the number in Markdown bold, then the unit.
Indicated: **3.5** mm
